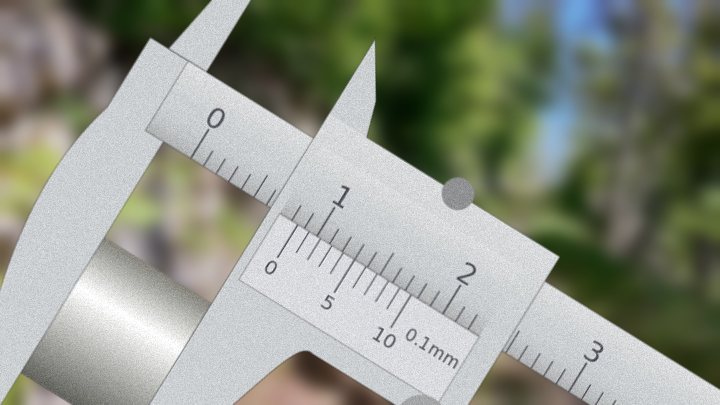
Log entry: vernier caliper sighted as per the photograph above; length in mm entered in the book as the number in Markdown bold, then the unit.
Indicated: **8.5** mm
